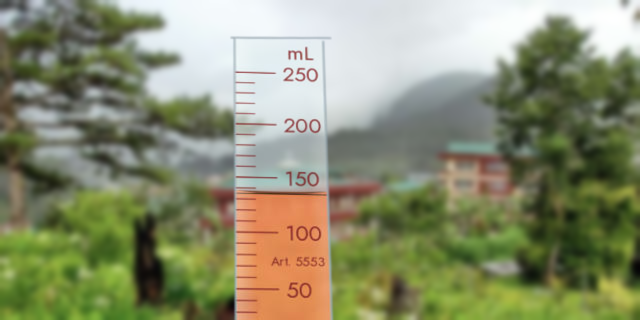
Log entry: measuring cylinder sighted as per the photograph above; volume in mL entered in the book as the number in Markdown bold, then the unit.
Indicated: **135** mL
